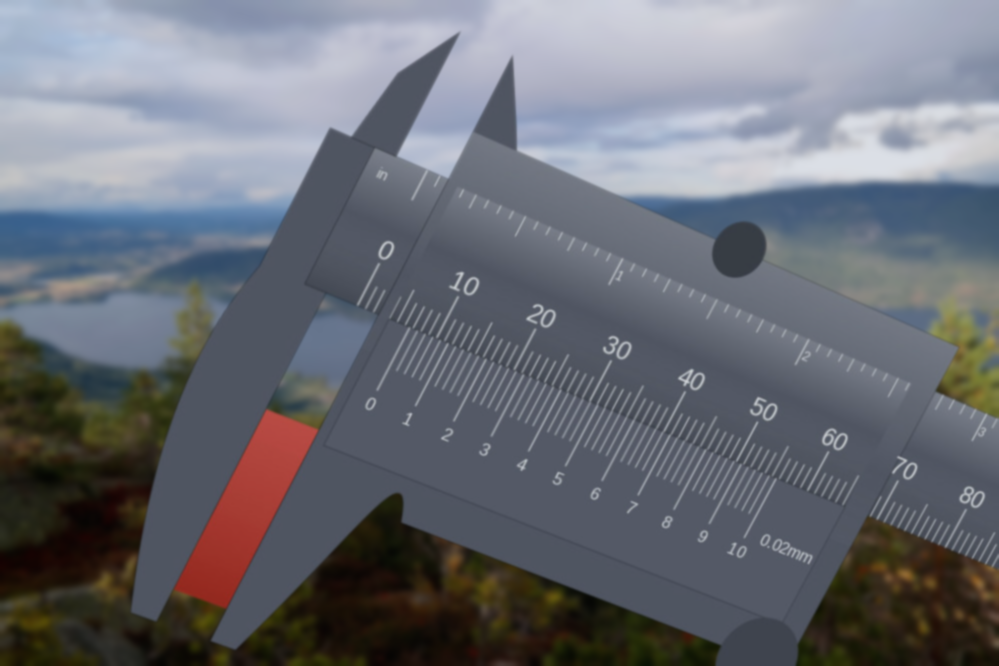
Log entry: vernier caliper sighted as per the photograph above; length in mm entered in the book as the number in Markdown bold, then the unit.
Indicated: **6.6** mm
